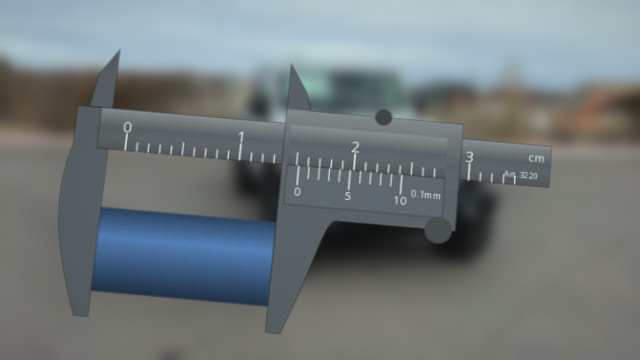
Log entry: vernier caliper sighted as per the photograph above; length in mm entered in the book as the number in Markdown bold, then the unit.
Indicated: **15.2** mm
